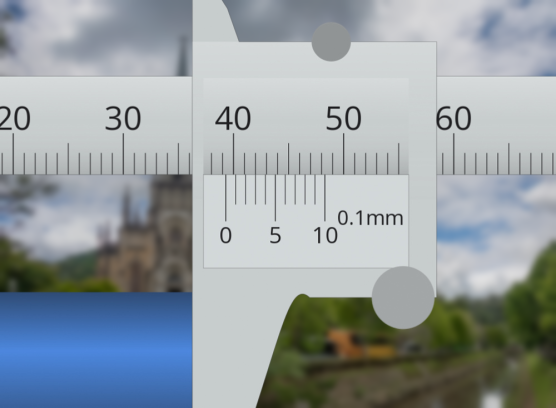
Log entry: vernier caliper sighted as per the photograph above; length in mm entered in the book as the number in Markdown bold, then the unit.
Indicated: **39.3** mm
